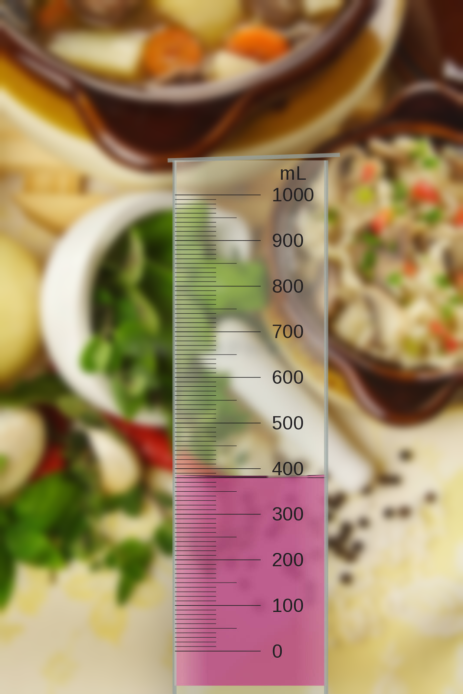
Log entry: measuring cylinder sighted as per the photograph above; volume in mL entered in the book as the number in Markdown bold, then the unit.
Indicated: **380** mL
